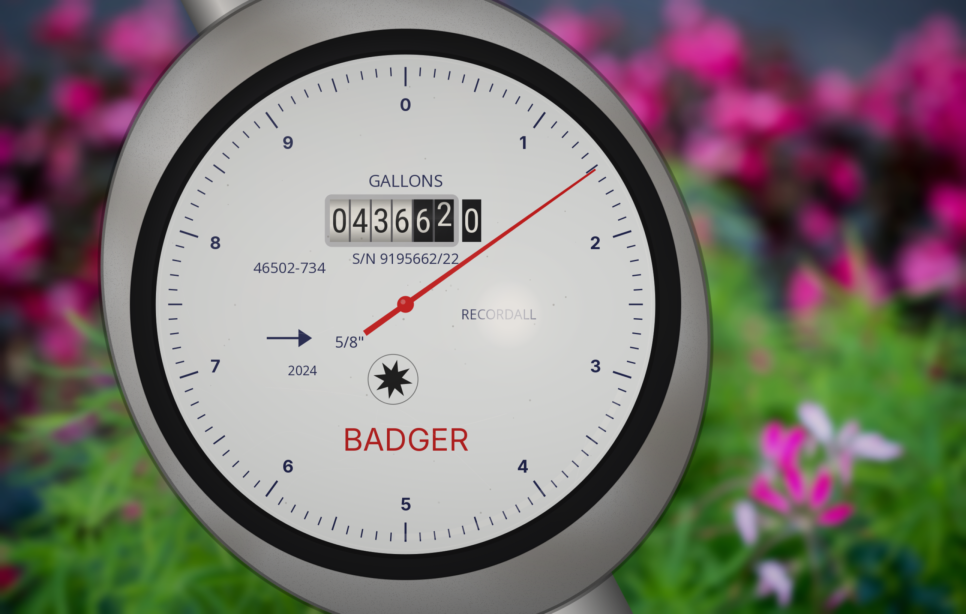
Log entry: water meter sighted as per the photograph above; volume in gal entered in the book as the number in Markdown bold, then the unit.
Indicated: **436621.5** gal
